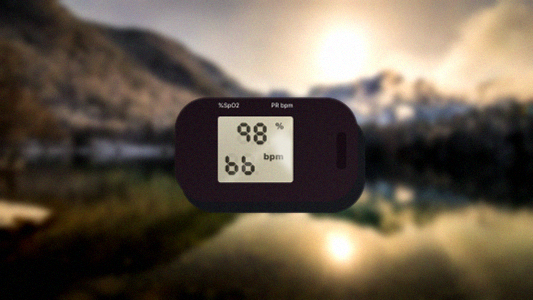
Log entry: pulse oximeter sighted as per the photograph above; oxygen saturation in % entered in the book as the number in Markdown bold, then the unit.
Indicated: **98** %
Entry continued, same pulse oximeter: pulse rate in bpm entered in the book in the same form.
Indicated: **66** bpm
